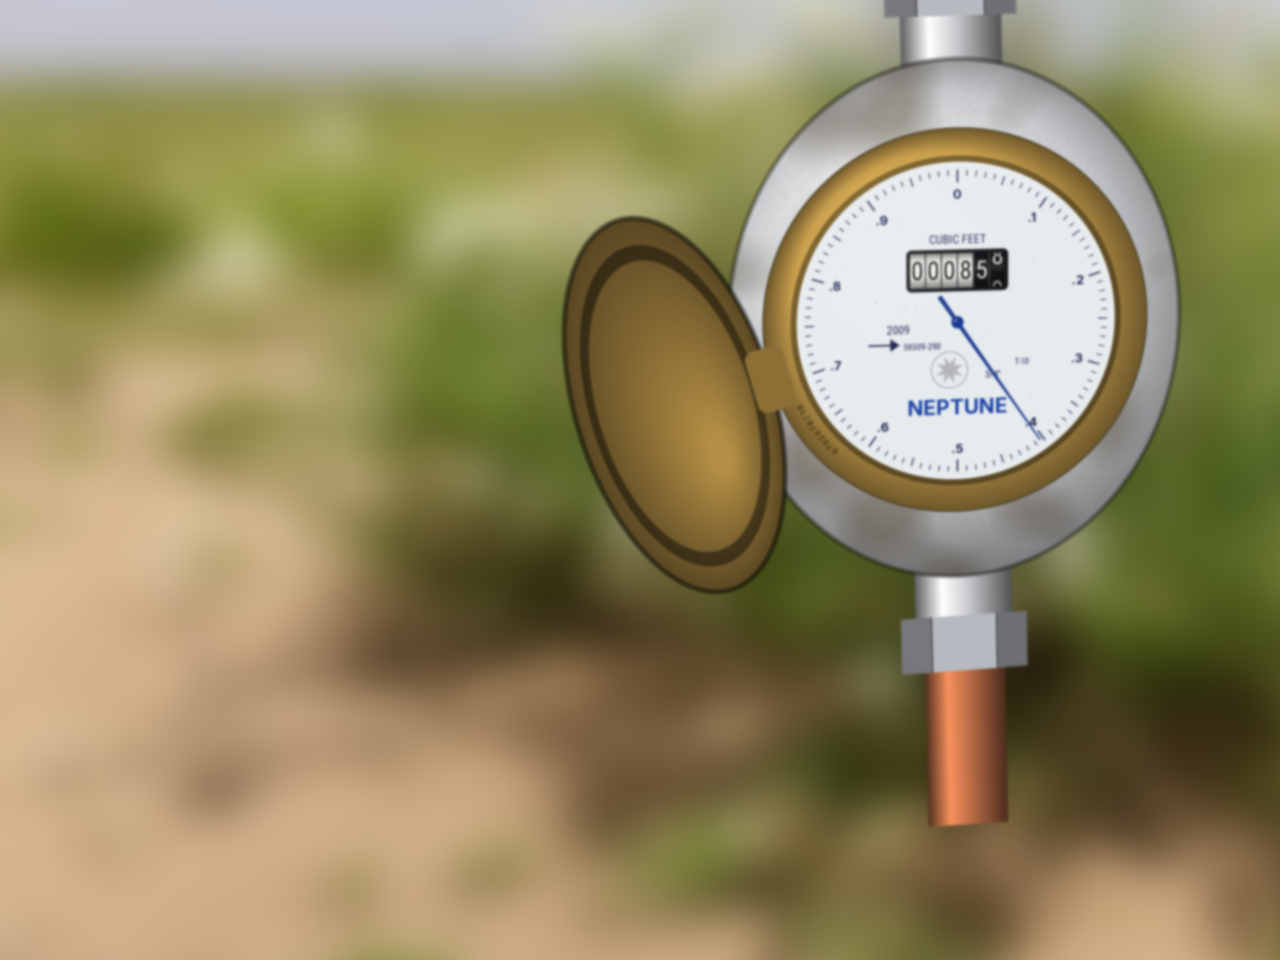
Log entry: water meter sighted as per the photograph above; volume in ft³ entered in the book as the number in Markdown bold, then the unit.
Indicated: **858.40** ft³
